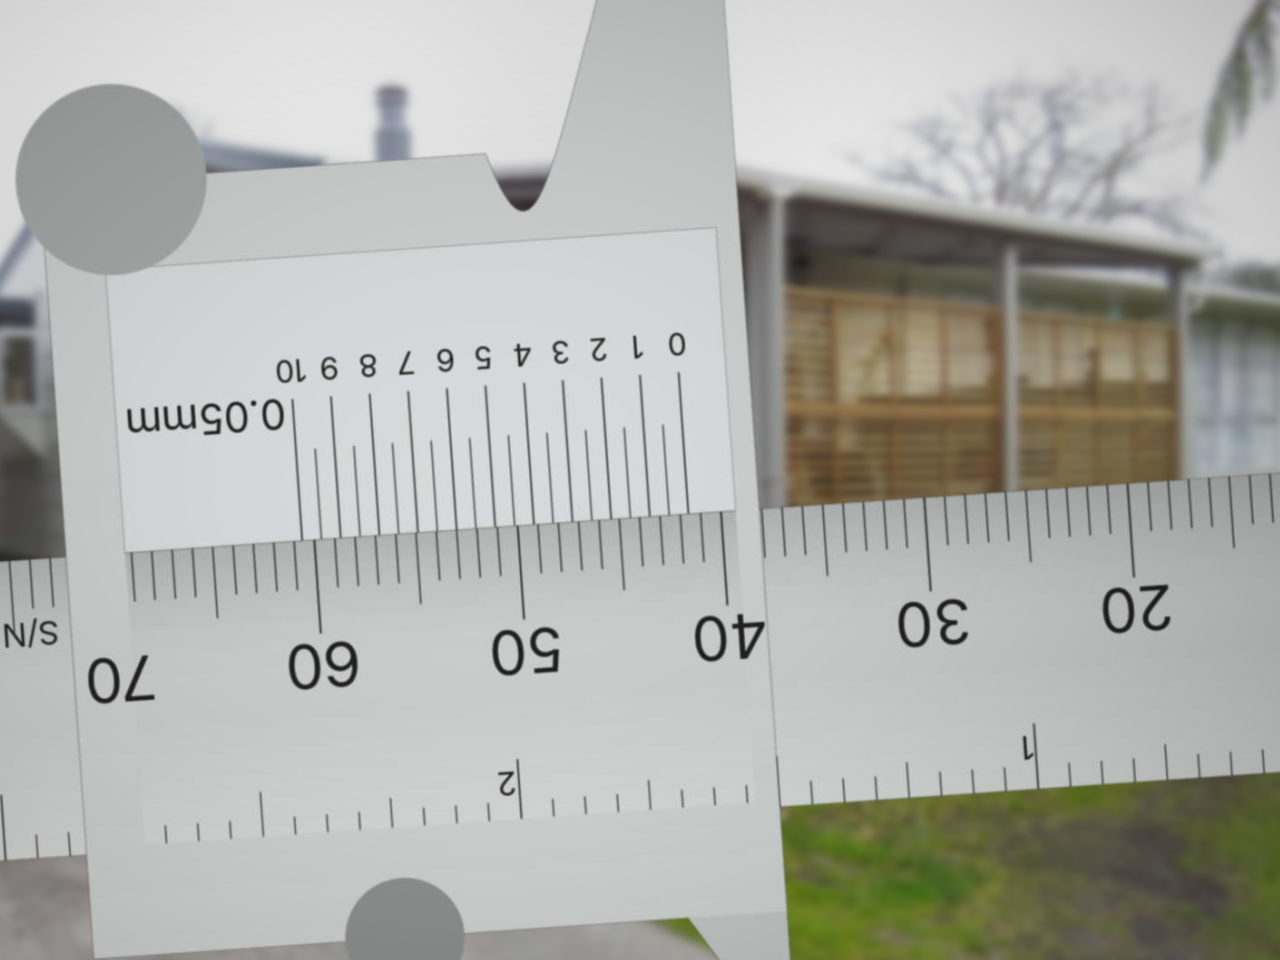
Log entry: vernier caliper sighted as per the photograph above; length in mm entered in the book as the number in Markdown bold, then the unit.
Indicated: **41.6** mm
